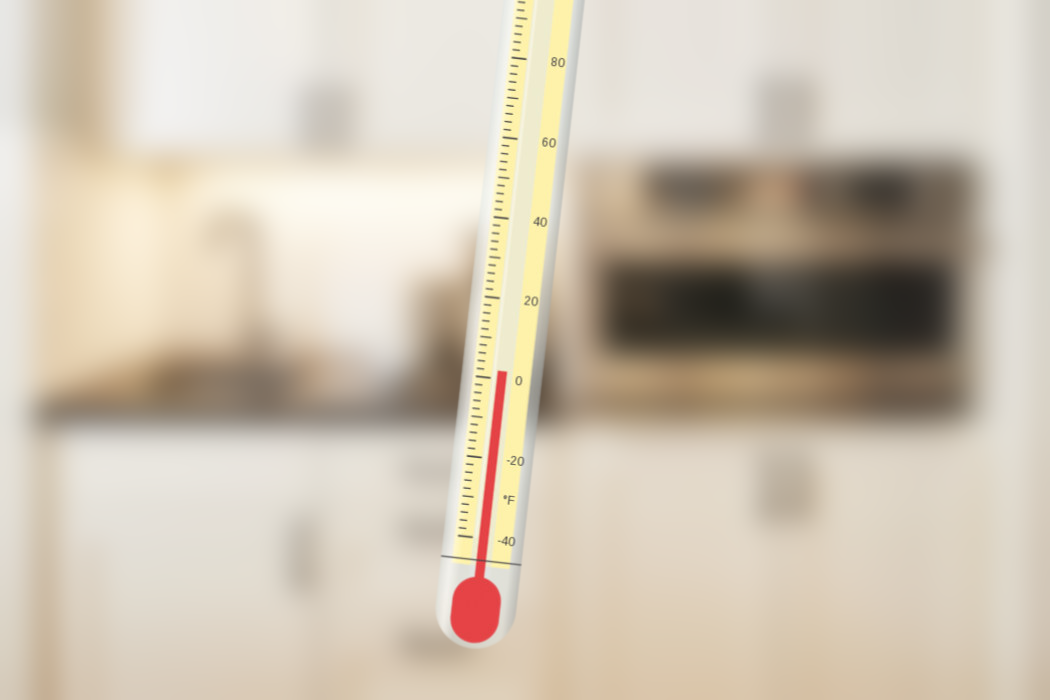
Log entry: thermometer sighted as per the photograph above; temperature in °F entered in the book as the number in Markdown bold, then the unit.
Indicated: **2** °F
